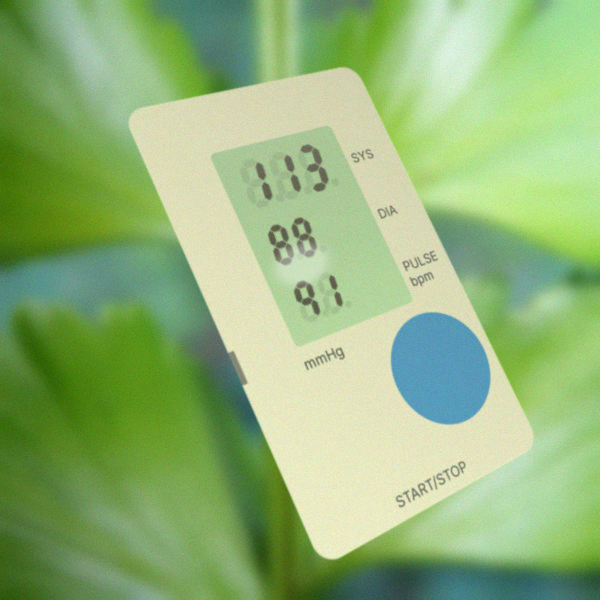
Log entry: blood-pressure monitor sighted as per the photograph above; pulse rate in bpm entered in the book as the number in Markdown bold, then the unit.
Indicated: **91** bpm
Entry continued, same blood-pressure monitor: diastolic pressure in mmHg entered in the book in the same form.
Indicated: **88** mmHg
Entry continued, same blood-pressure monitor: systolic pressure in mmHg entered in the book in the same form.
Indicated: **113** mmHg
